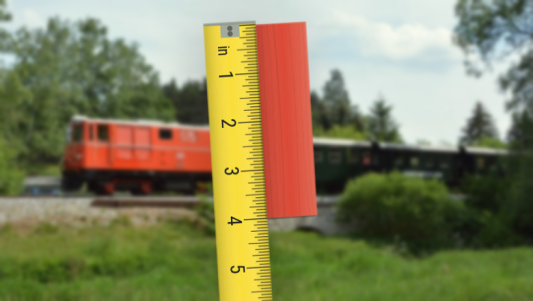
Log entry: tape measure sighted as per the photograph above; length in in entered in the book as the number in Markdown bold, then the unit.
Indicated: **4** in
